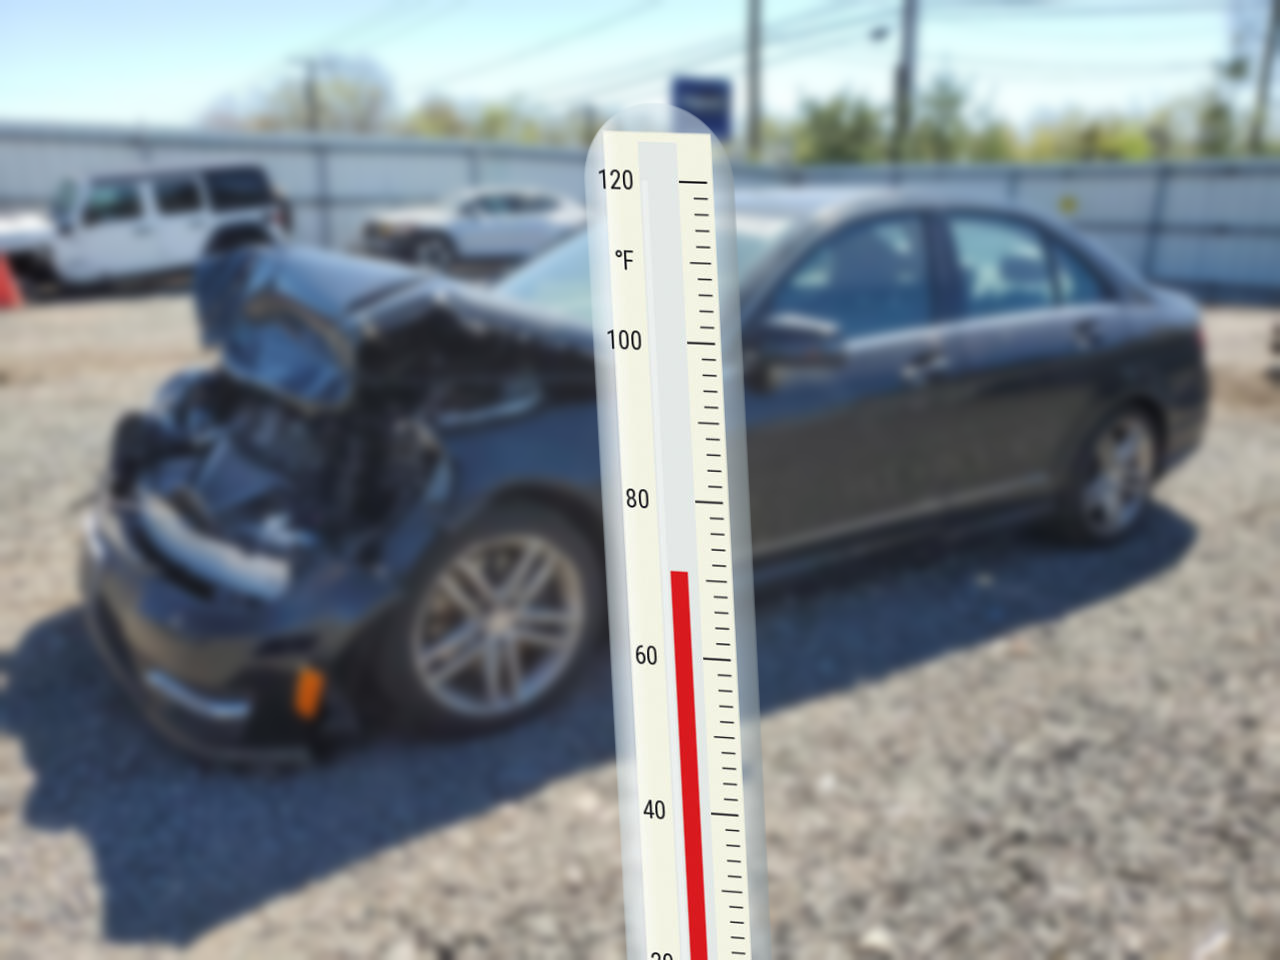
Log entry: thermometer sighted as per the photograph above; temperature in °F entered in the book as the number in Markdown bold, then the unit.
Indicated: **71** °F
